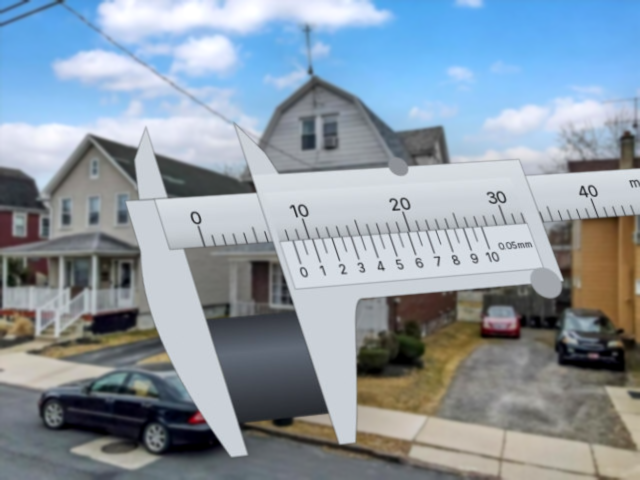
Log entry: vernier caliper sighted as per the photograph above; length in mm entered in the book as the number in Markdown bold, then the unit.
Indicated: **8.4** mm
